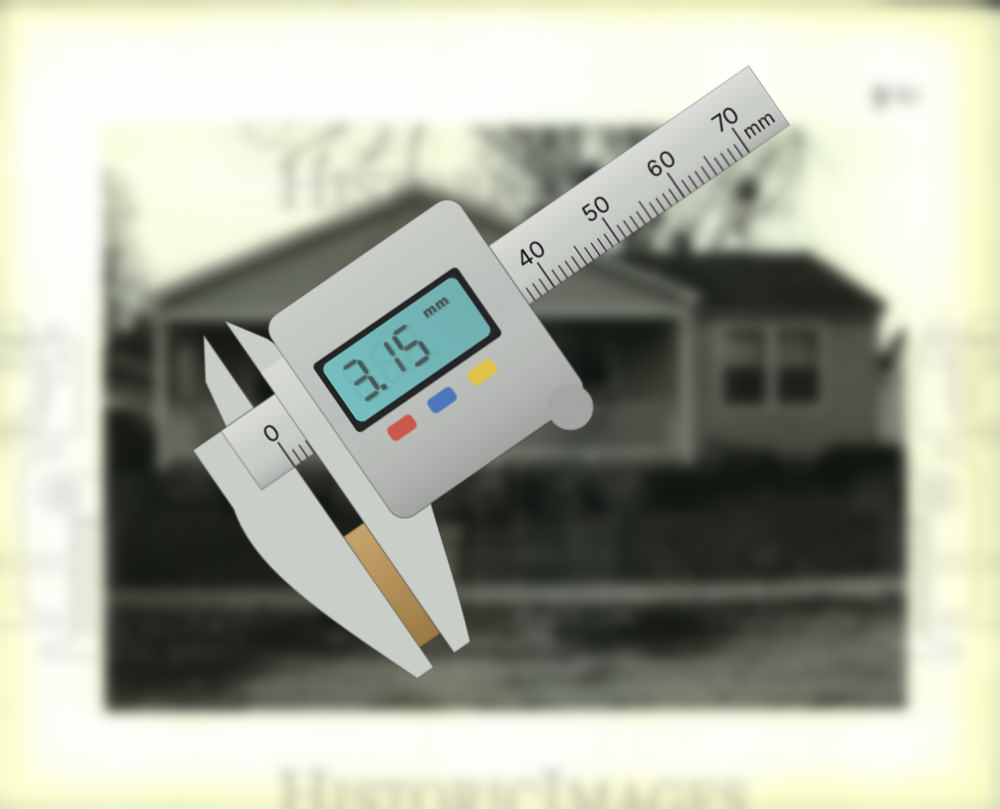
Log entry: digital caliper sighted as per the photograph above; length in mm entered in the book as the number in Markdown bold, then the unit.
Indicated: **3.15** mm
